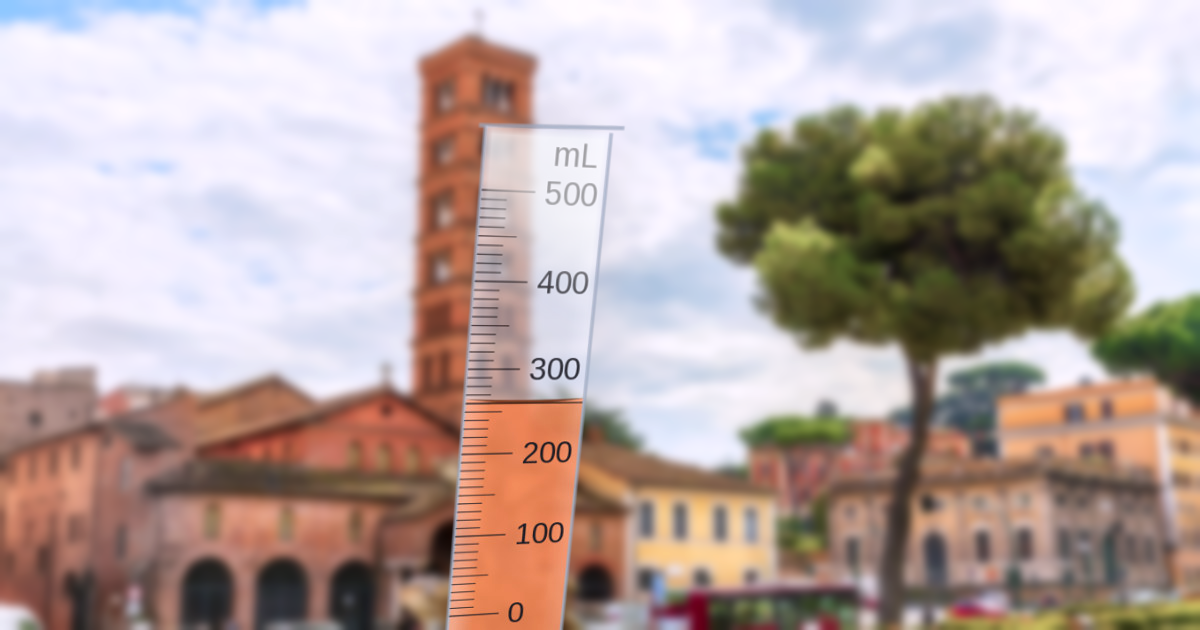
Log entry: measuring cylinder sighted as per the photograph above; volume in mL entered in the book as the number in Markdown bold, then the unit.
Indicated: **260** mL
